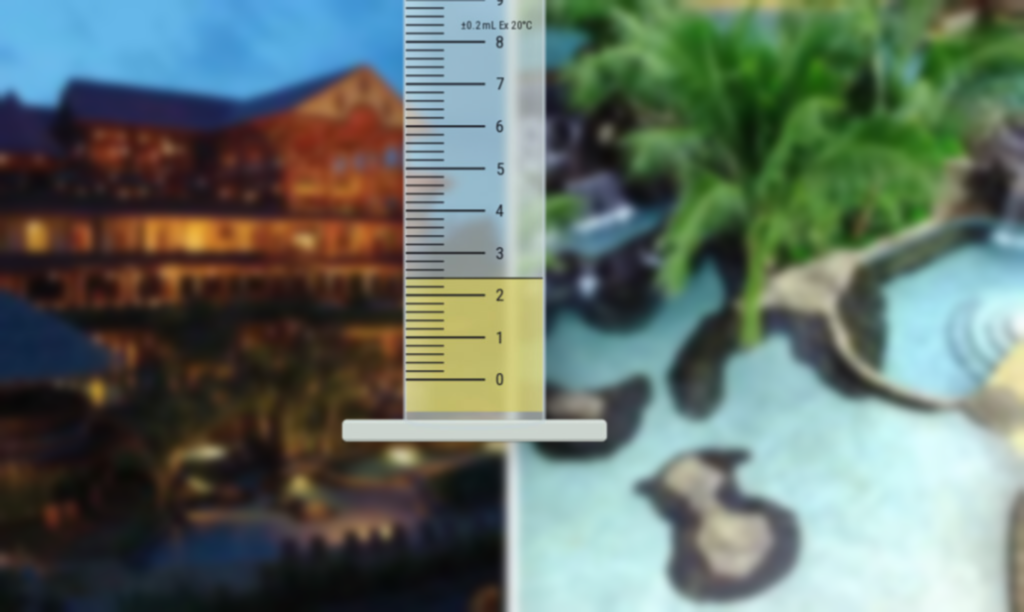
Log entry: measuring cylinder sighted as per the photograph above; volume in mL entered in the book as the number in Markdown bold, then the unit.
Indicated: **2.4** mL
